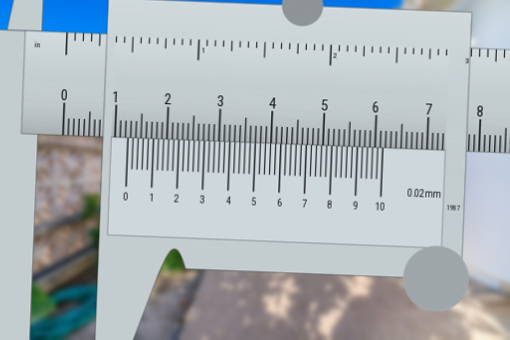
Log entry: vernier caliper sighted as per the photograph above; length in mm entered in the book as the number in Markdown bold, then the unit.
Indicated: **12.5** mm
